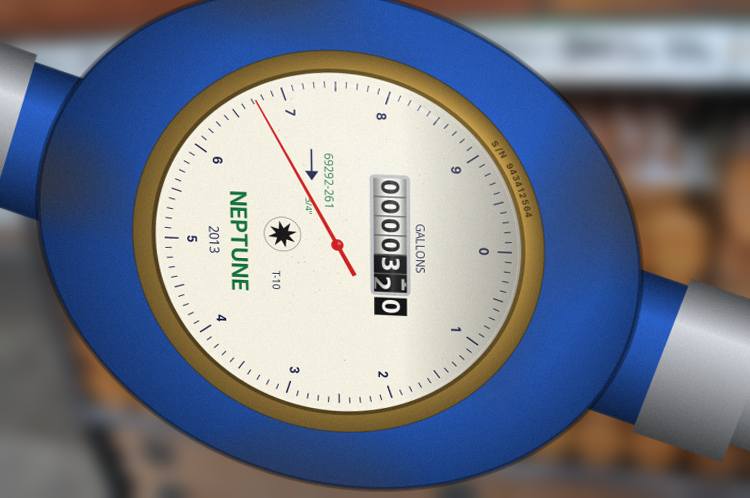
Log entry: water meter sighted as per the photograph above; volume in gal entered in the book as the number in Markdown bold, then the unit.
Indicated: **316.7** gal
